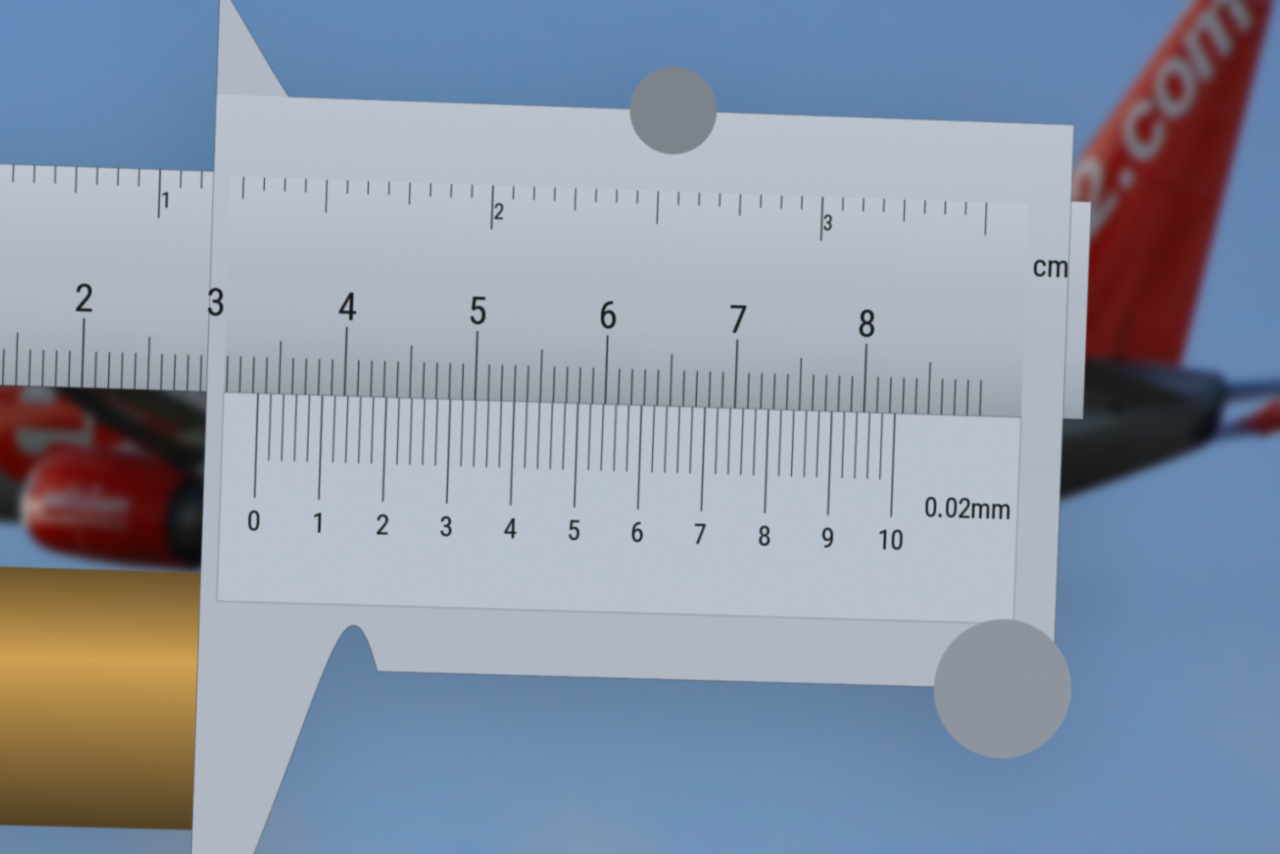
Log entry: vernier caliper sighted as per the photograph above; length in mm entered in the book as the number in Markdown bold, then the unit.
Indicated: **33.4** mm
